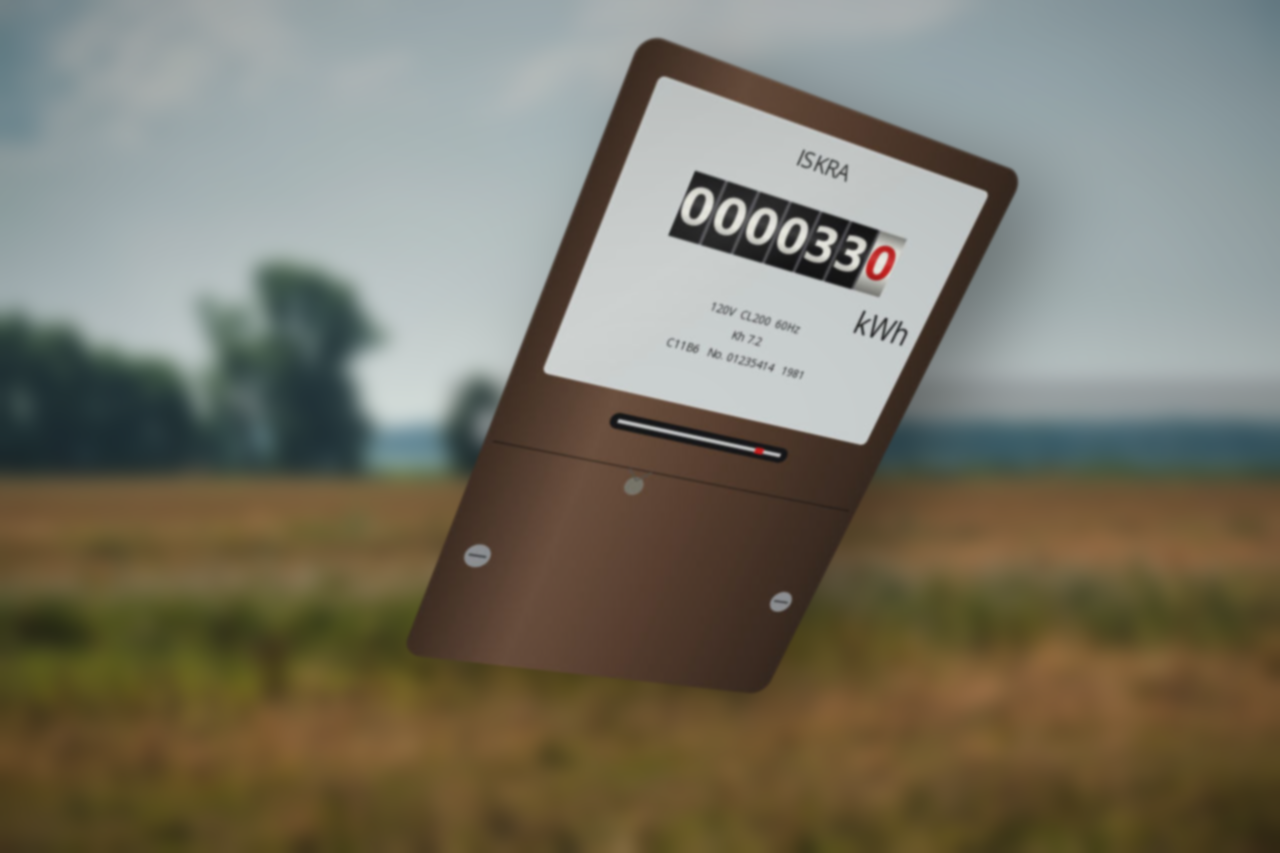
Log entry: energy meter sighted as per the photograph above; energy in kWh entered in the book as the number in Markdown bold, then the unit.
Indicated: **33.0** kWh
